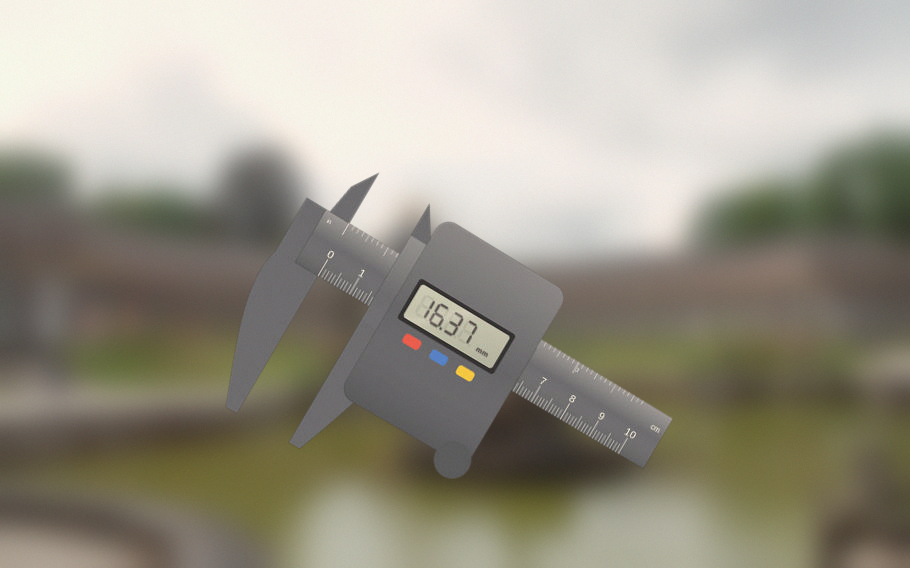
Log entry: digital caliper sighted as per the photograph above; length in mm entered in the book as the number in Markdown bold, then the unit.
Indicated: **16.37** mm
